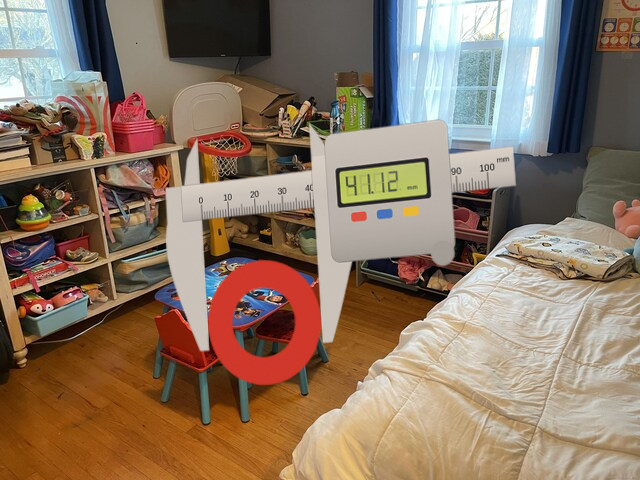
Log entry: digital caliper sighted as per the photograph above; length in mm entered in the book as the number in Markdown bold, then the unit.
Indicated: **41.12** mm
